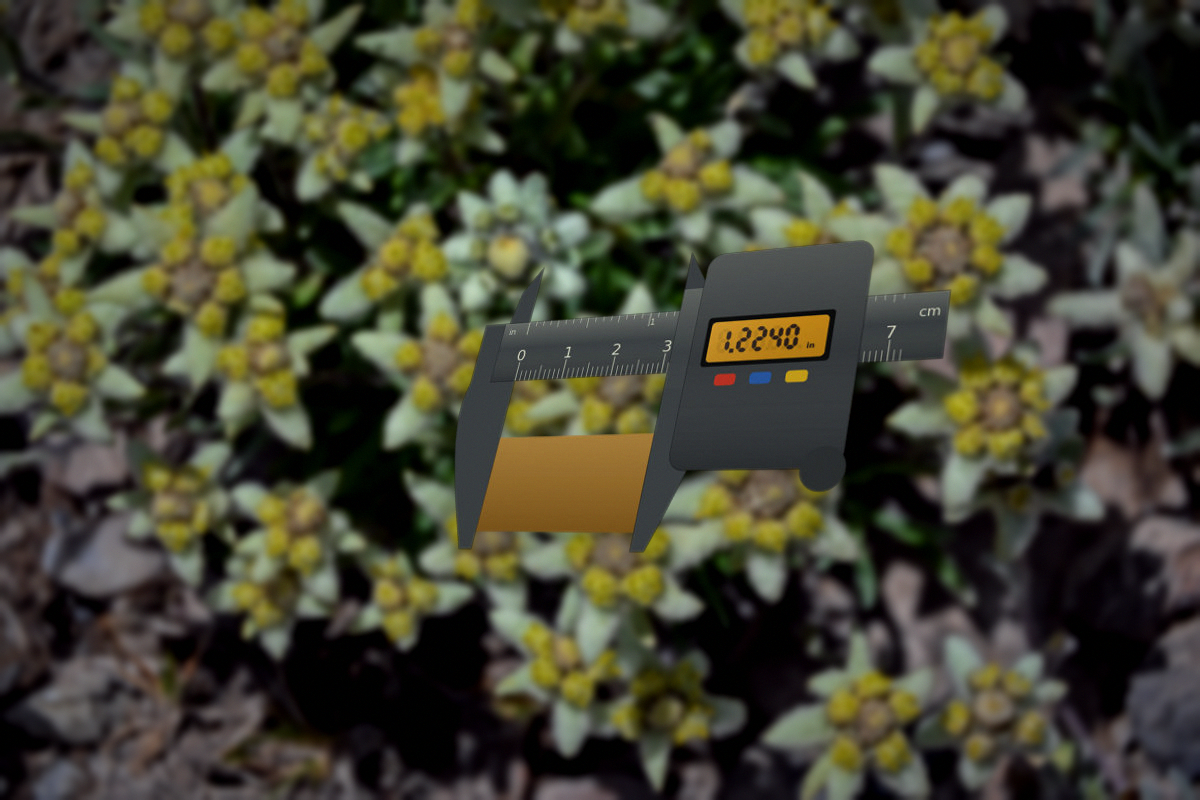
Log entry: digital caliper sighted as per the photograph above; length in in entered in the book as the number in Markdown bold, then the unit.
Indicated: **1.2240** in
